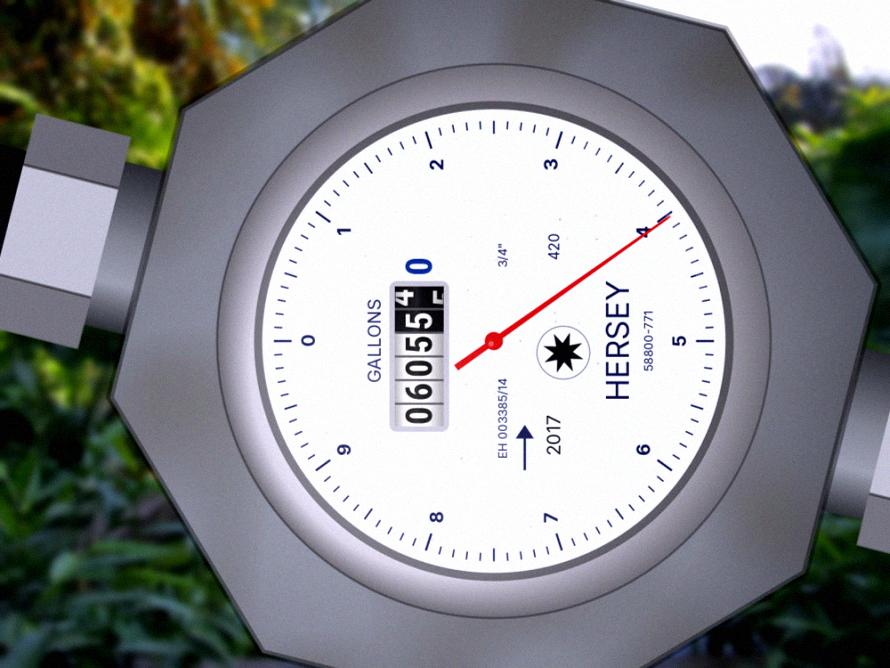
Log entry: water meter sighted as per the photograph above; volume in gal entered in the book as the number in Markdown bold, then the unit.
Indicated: **605544.0** gal
